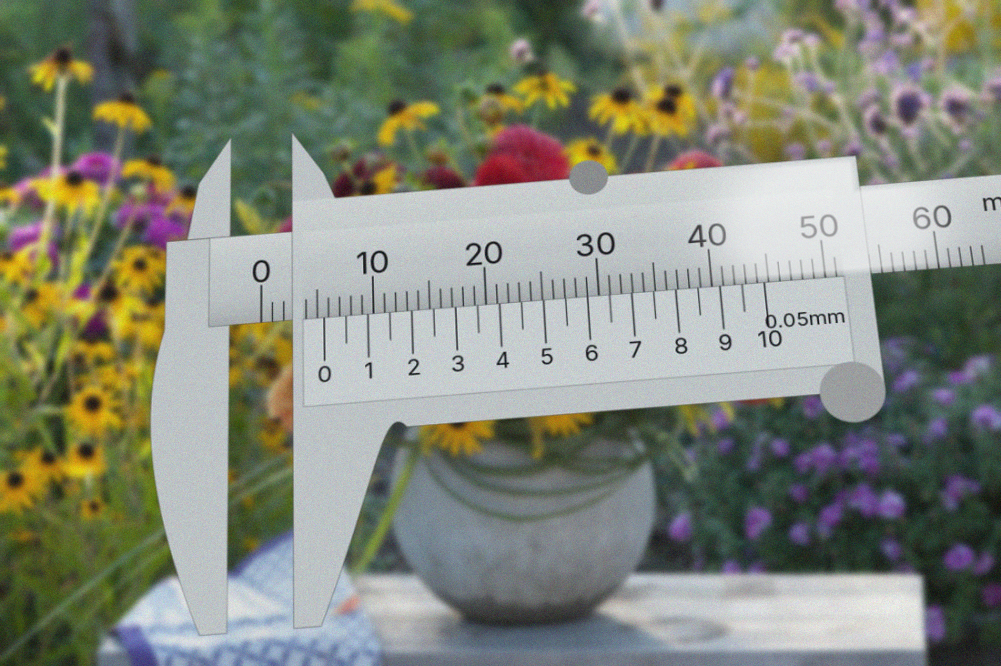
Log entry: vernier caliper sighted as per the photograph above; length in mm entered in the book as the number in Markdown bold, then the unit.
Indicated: **5.6** mm
